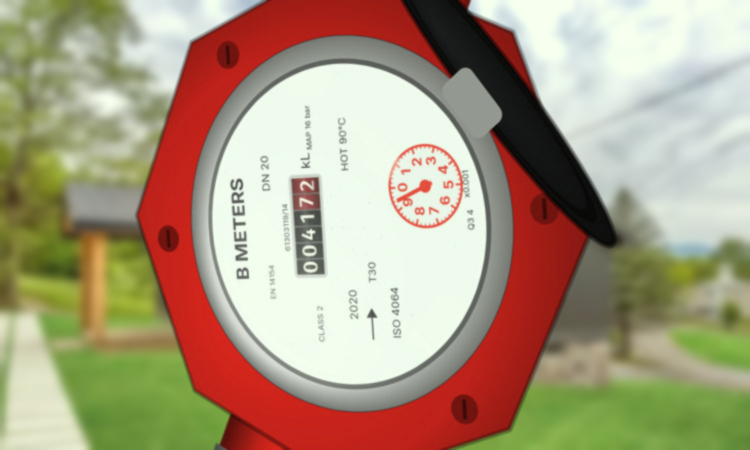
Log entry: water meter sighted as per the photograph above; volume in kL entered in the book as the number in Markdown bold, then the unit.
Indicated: **41.719** kL
